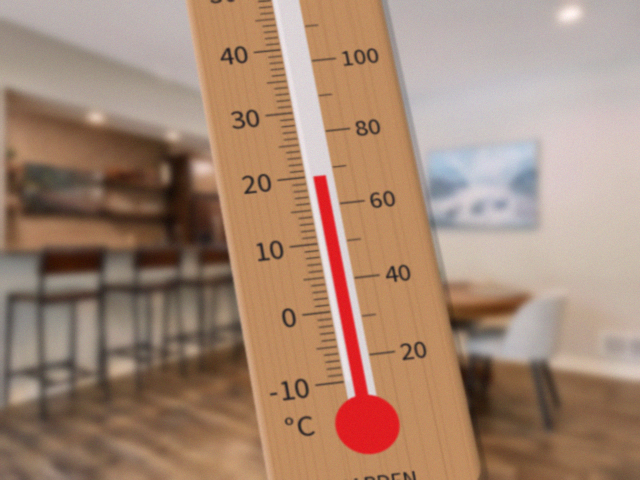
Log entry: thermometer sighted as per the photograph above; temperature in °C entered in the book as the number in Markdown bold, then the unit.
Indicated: **20** °C
